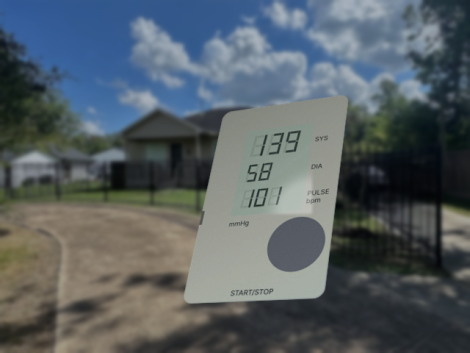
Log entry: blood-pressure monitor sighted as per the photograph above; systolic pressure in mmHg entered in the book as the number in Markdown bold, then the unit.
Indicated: **139** mmHg
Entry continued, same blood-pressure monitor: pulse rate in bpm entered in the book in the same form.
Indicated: **101** bpm
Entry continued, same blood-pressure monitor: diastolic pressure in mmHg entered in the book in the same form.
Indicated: **58** mmHg
